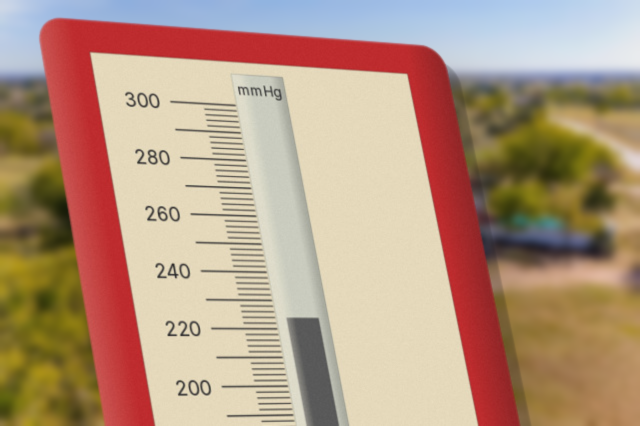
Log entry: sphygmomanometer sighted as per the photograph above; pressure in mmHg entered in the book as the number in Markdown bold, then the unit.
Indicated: **224** mmHg
